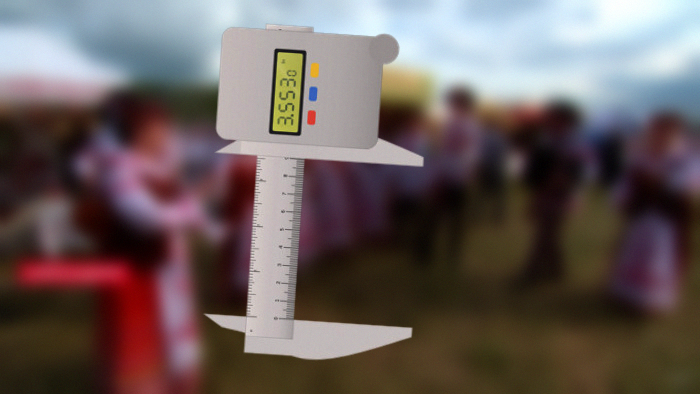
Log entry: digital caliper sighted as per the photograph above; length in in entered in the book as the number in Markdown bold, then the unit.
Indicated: **3.5530** in
